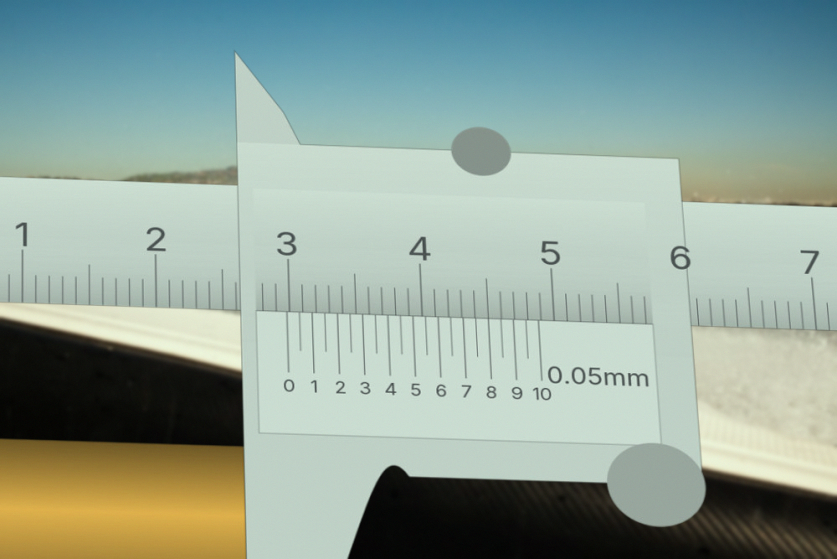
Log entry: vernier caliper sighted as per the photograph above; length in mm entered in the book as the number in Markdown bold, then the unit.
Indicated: **29.8** mm
